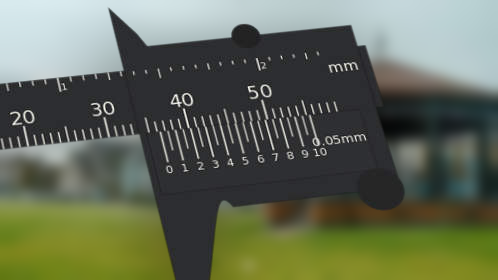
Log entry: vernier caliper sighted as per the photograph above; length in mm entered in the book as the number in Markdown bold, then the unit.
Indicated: **36.4** mm
